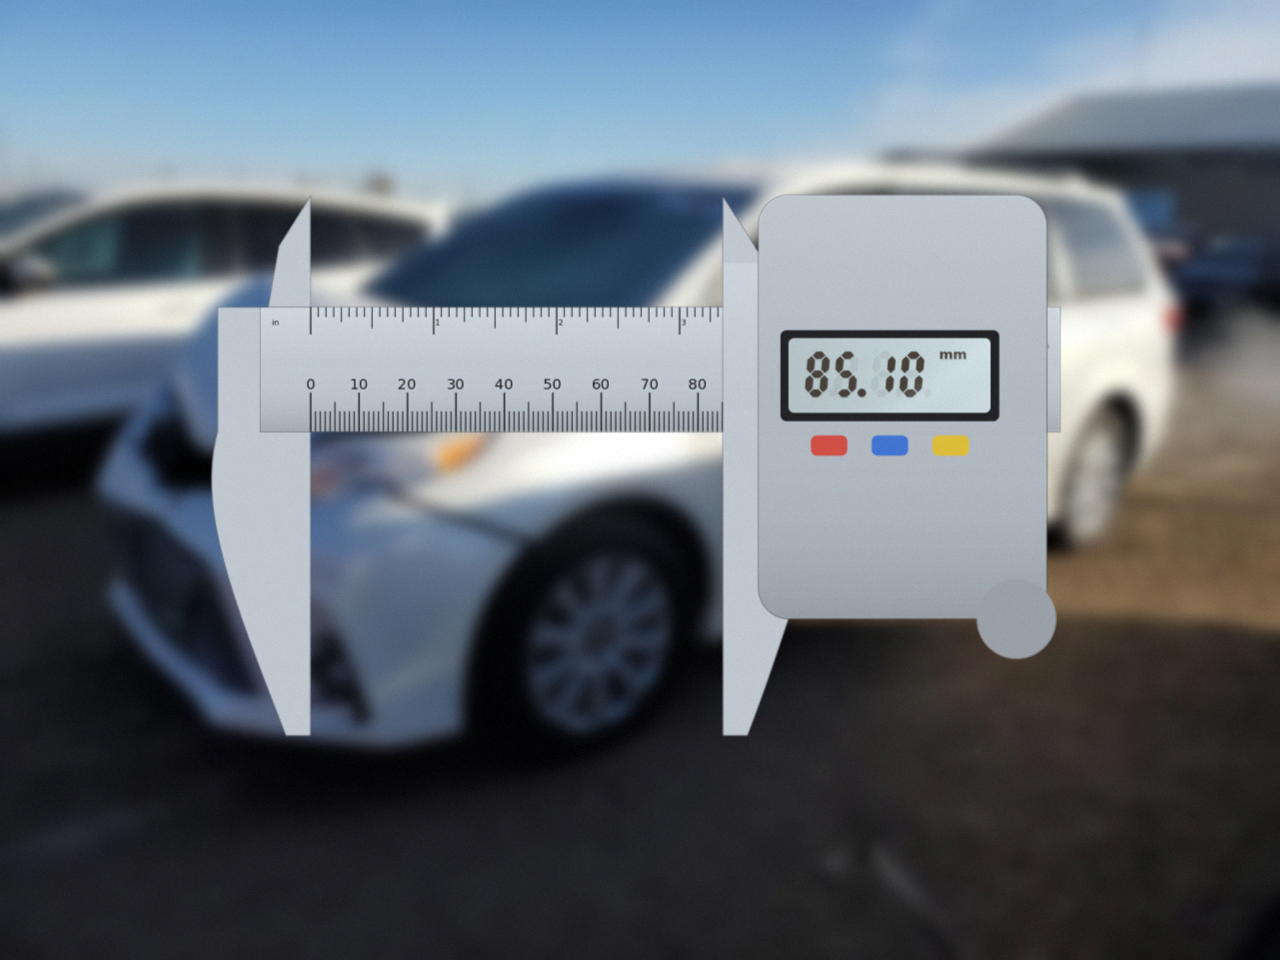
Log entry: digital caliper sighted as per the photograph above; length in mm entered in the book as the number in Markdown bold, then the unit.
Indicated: **85.10** mm
